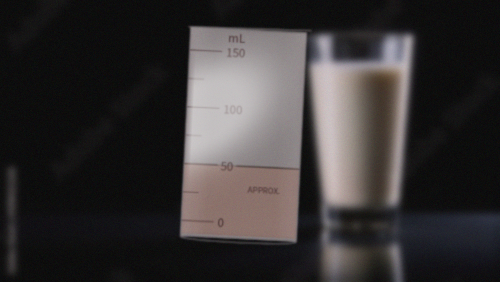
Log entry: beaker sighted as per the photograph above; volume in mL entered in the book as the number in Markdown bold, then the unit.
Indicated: **50** mL
